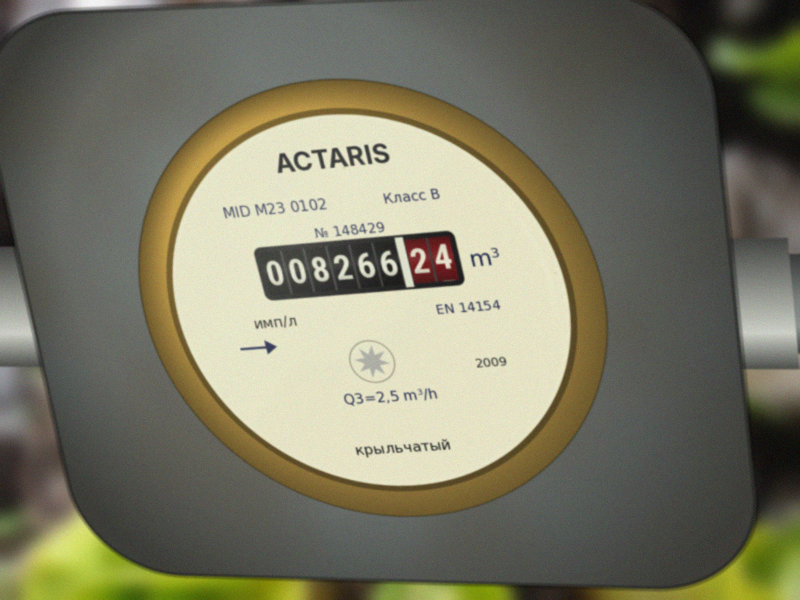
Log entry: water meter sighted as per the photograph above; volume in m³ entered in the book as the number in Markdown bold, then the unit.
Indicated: **8266.24** m³
